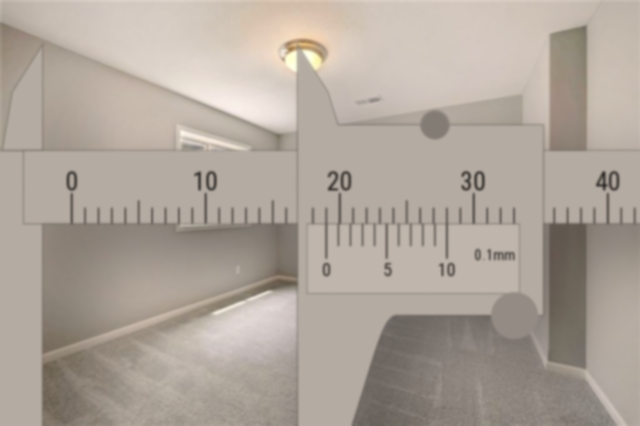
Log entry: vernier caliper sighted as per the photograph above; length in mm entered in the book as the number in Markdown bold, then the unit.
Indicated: **19.0** mm
